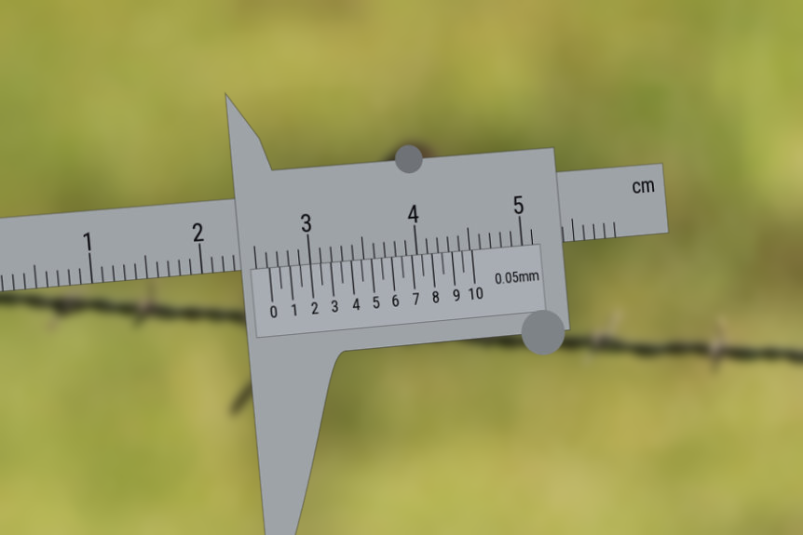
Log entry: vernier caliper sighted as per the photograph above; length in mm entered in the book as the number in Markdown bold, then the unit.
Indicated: **26.2** mm
